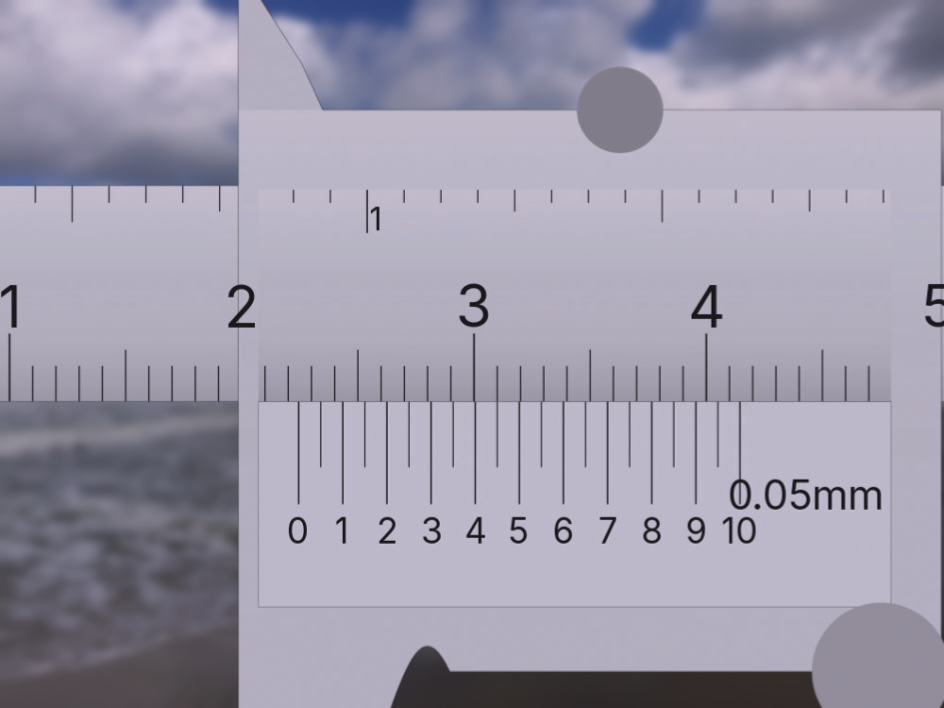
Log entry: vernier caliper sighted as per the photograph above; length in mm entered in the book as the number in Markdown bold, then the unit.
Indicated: **22.45** mm
